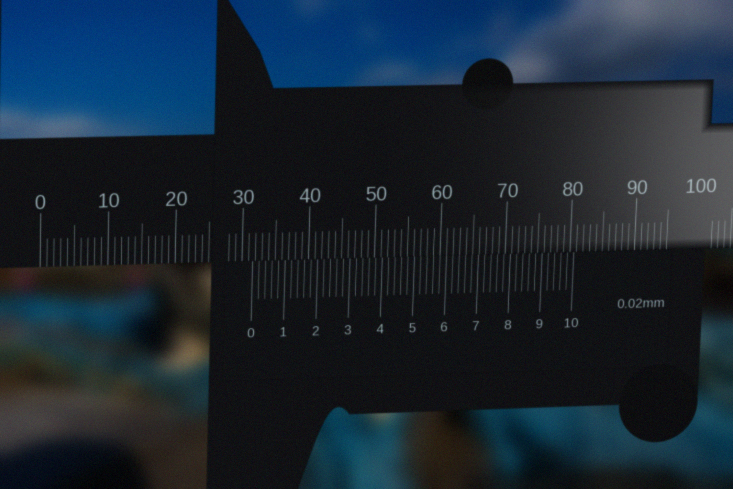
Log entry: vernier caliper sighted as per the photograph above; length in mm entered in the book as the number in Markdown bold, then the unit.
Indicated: **31.6** mm
